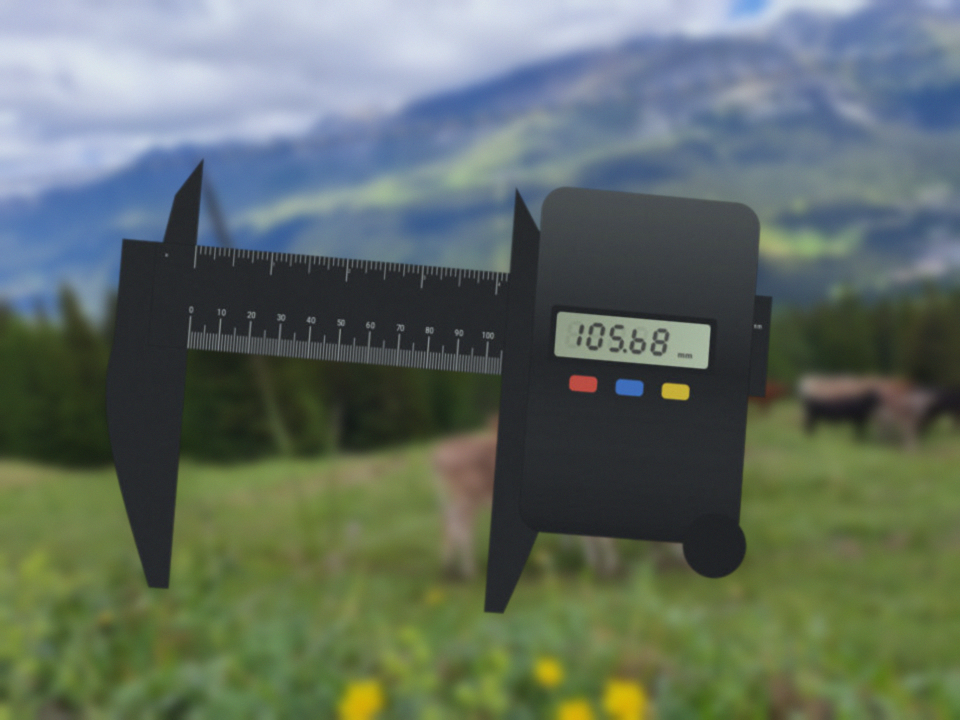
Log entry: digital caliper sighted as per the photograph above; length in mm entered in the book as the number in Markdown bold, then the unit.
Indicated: **105.68** mm
